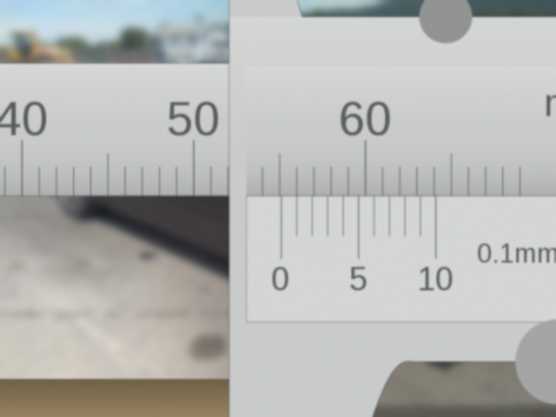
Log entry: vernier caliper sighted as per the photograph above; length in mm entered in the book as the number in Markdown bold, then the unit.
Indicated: **55.1** mm
